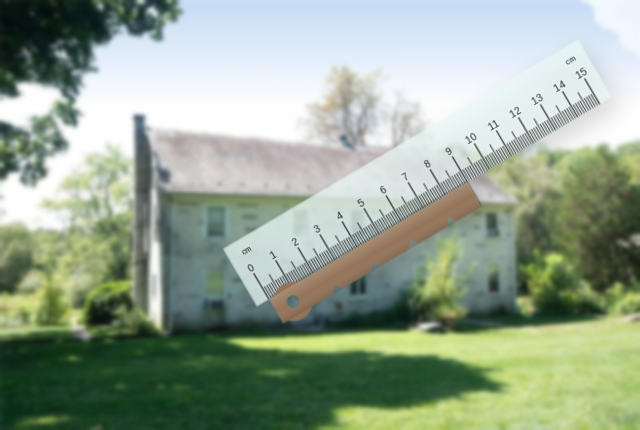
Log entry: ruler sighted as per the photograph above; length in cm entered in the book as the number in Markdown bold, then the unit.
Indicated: **9** cm
